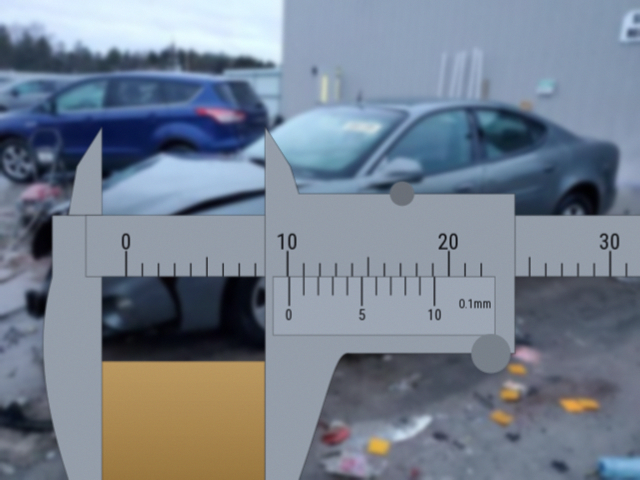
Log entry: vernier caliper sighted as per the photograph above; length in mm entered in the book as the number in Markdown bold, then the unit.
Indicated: **10.1** mm
